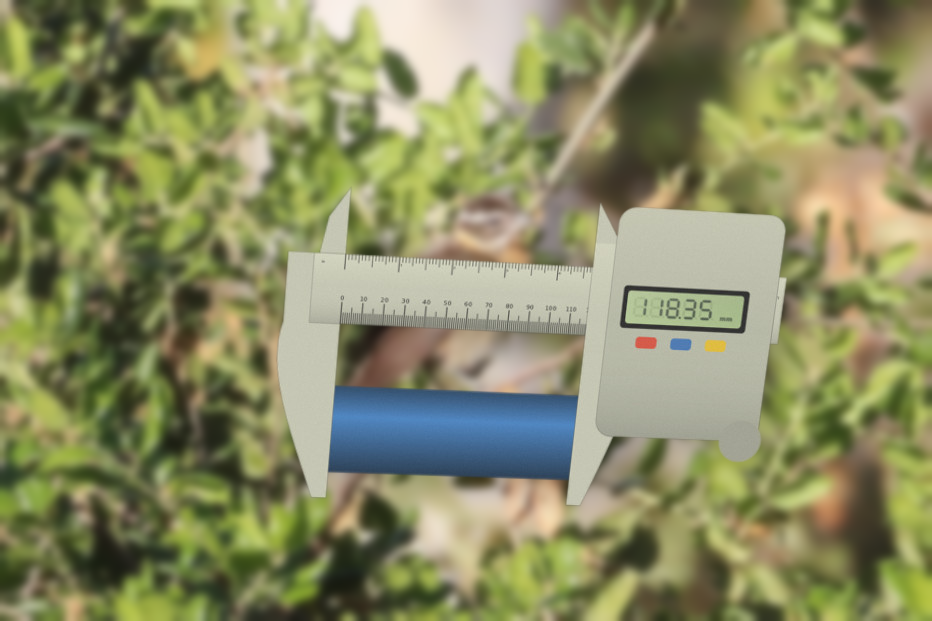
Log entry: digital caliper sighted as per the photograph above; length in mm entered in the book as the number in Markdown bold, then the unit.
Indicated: **118.35** mm
